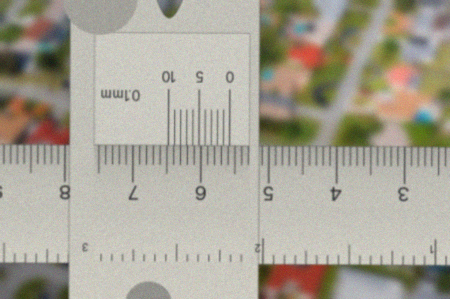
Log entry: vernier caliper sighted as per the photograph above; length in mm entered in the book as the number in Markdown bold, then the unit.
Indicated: **55.8** mm
